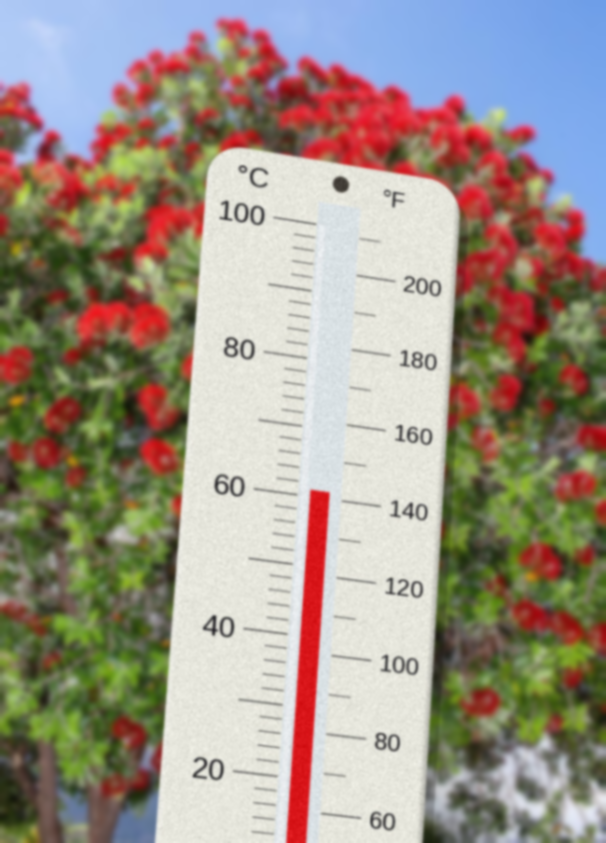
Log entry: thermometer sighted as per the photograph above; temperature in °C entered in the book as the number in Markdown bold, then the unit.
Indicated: **61** °C
